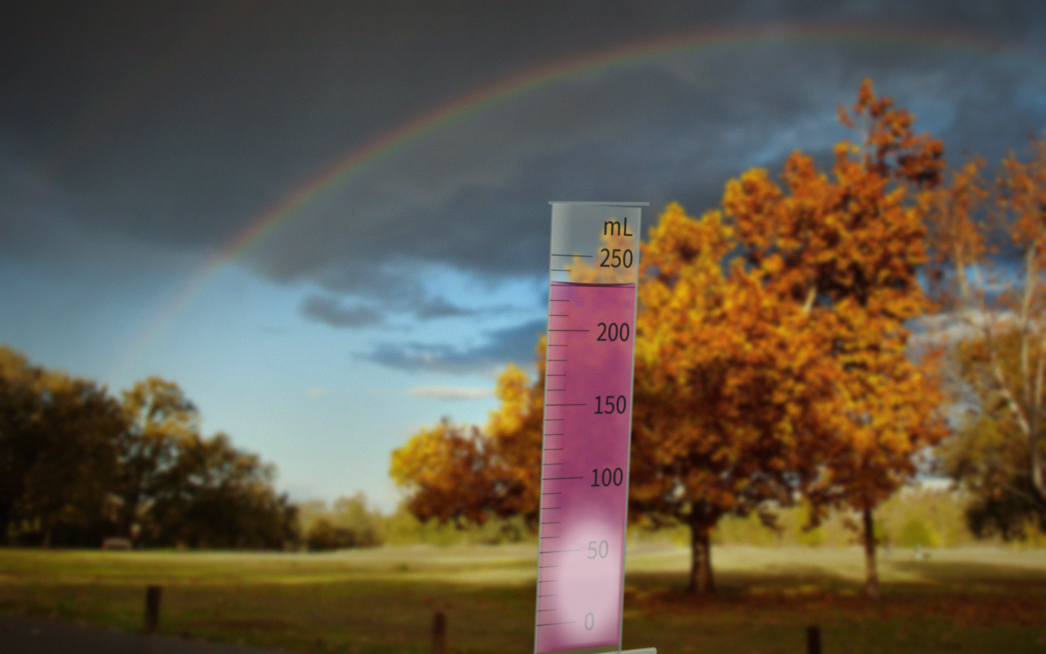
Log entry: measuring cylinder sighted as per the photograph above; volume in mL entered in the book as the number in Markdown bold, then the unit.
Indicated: **230** mL
